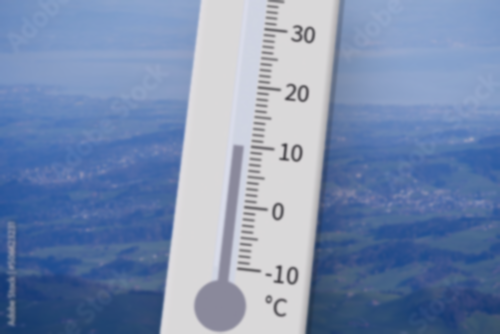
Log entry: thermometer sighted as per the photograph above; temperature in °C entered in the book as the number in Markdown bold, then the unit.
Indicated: **10** °C
